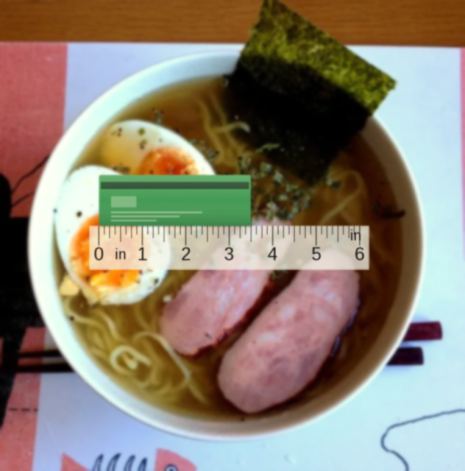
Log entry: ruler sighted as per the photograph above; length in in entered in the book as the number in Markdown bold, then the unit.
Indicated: **3.5** in
